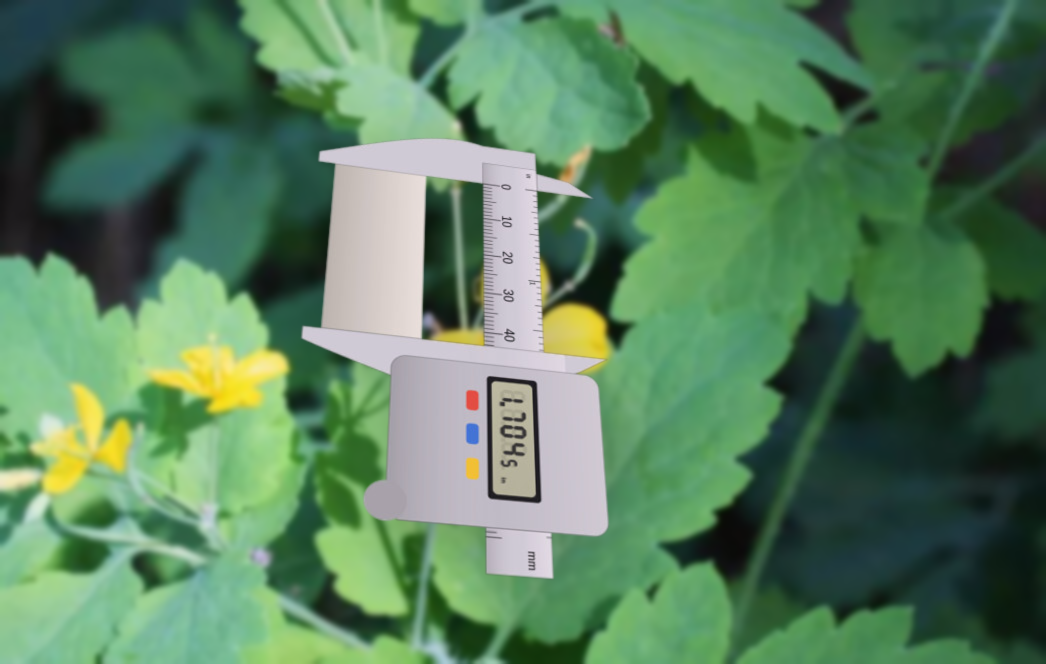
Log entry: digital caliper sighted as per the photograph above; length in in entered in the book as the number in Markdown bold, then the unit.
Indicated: **1.7045** in
